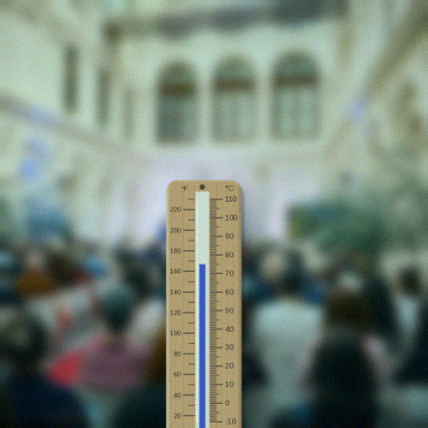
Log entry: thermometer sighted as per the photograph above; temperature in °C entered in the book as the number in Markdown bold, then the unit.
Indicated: **75** °C
